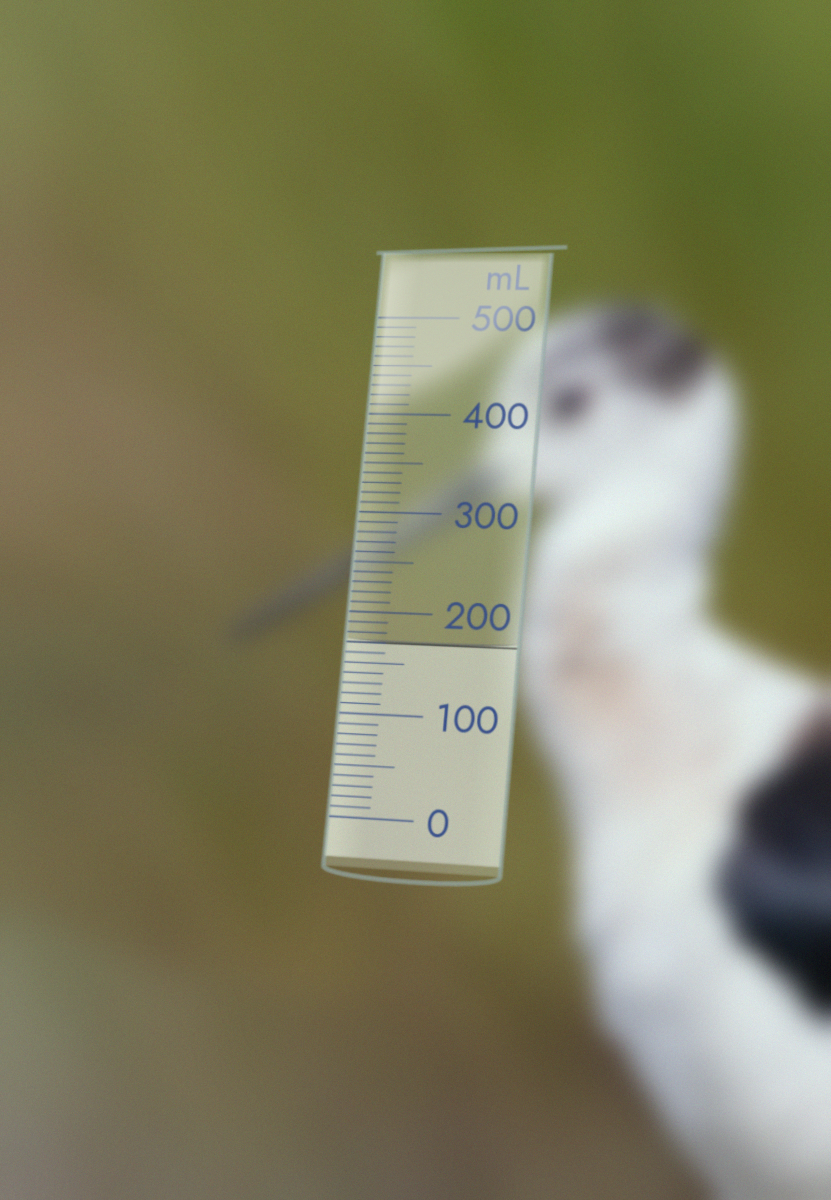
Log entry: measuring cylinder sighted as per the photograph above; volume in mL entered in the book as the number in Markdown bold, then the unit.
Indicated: **170** mL
